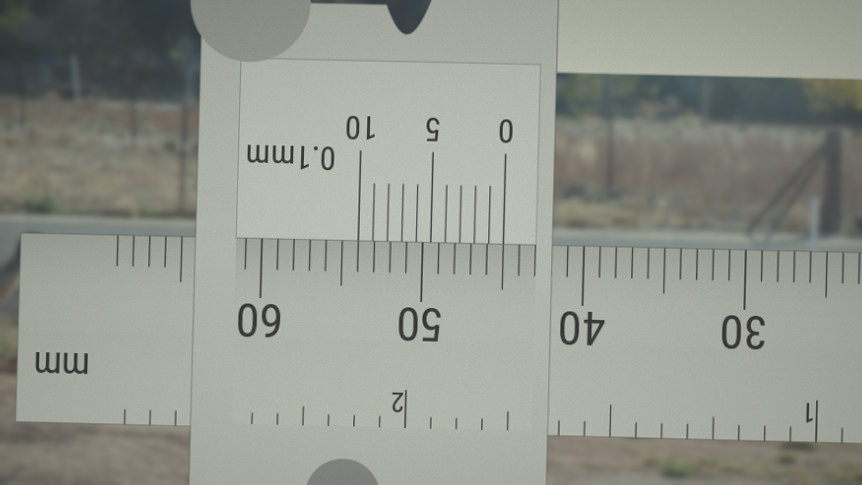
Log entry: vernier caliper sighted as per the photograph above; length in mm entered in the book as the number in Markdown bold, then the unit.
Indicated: **45.0** mm
